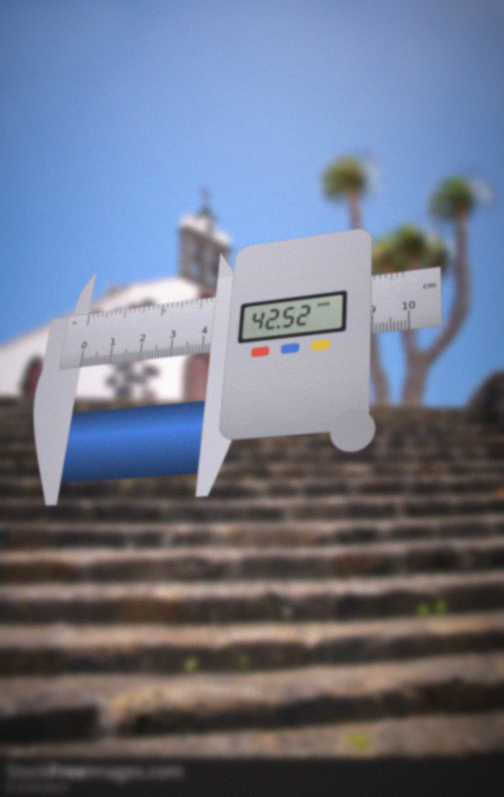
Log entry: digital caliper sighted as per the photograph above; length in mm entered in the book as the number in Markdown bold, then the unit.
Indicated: **42.52** mm
